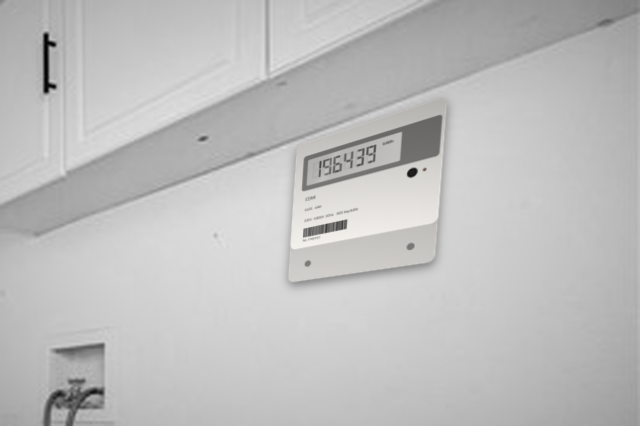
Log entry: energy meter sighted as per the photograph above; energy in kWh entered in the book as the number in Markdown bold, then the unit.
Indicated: **196439** kWh
